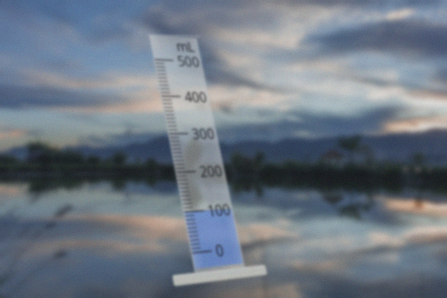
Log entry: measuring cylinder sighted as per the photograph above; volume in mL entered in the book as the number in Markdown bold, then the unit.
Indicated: **100** mL
